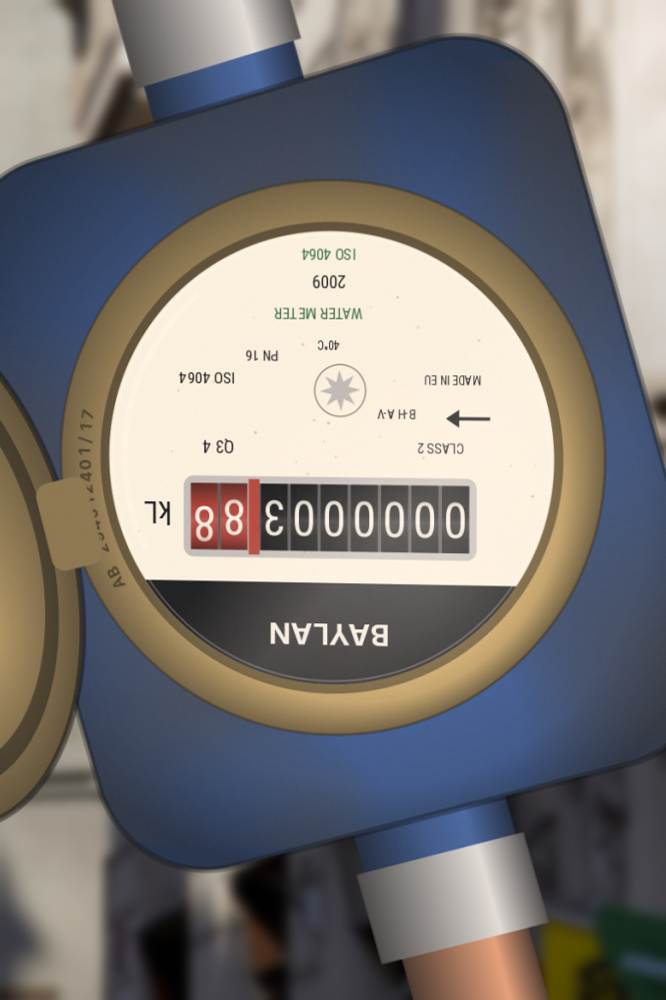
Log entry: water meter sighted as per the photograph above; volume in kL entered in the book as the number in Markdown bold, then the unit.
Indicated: **3.88** kL
